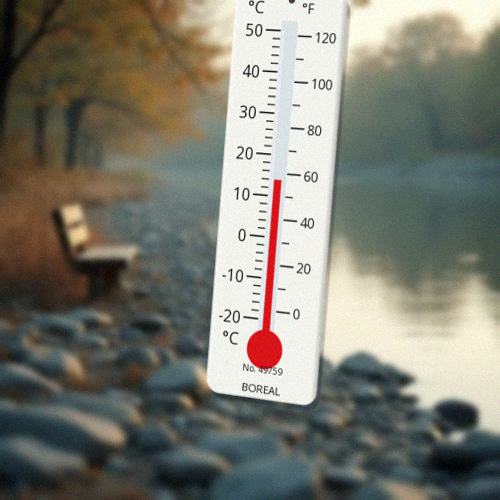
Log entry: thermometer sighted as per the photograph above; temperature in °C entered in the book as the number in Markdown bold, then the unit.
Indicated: **14** °C
